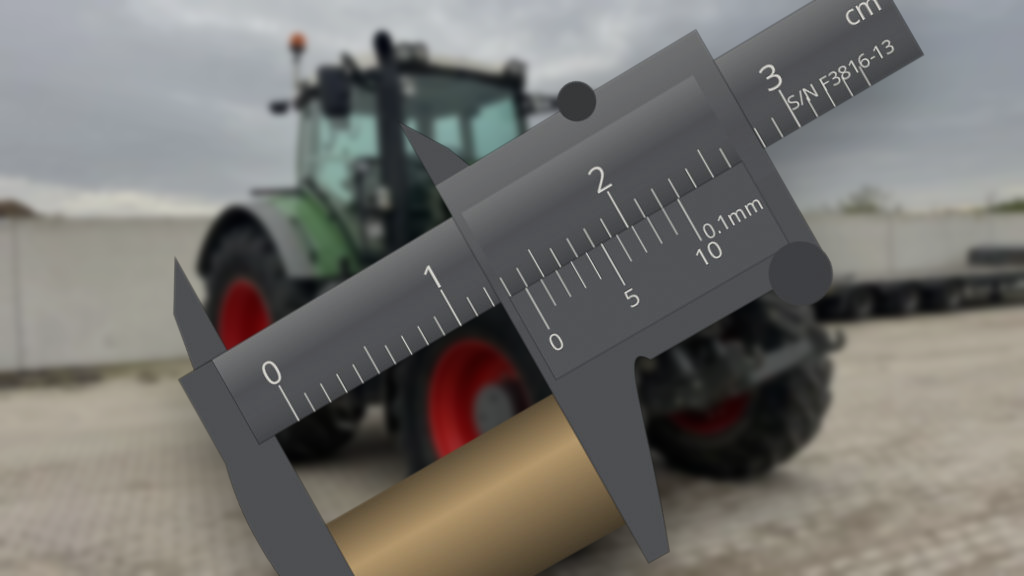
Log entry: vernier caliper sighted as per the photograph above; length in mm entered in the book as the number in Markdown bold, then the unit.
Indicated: **13.9** mm
